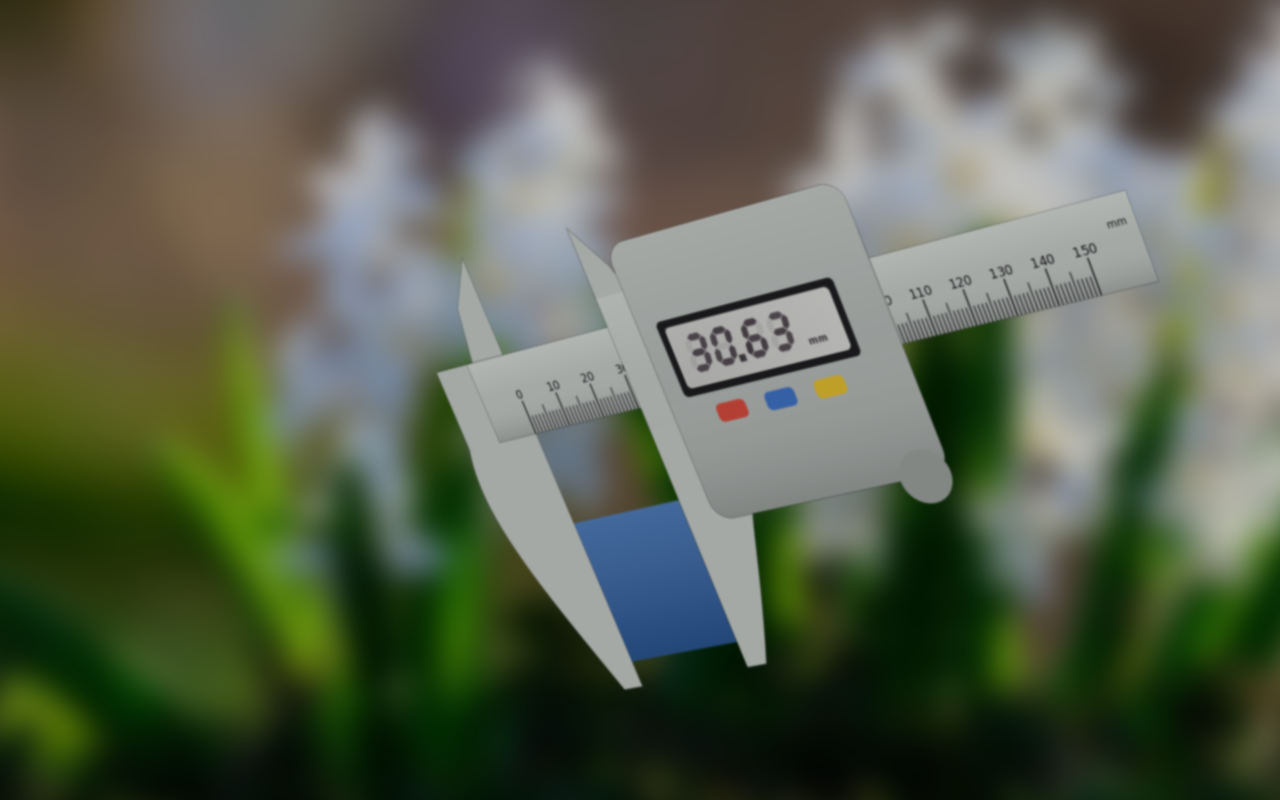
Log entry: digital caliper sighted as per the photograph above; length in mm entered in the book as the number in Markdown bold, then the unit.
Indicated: **30.63** mm
